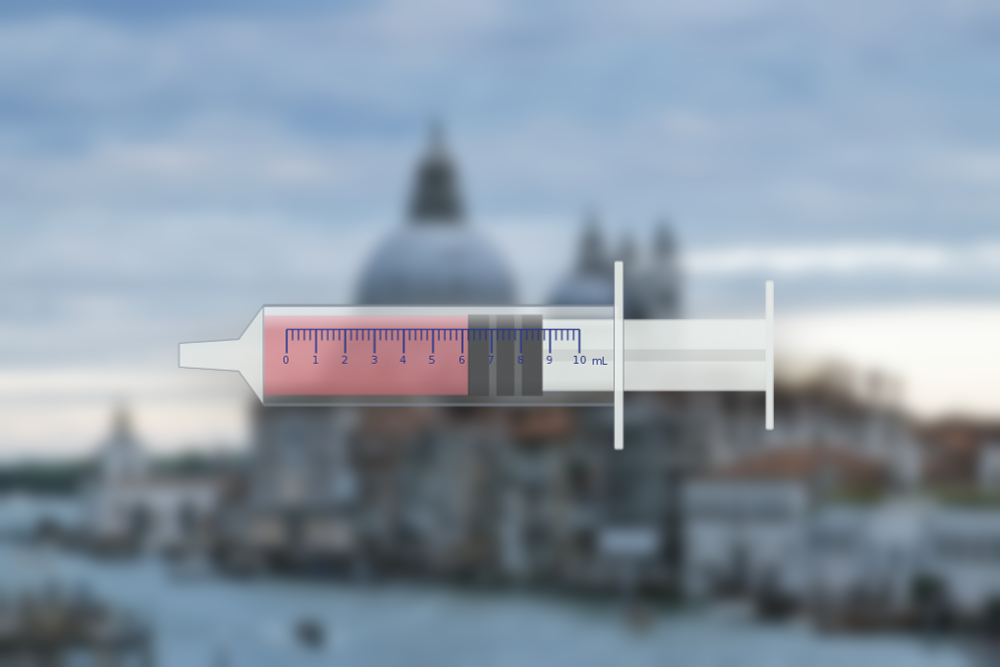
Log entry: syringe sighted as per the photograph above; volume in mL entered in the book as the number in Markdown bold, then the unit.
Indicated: **6.2** mL
